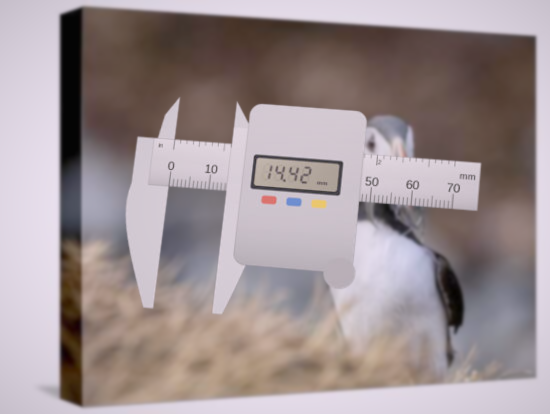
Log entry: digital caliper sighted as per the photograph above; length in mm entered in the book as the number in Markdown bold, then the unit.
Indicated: **14.42** mm
